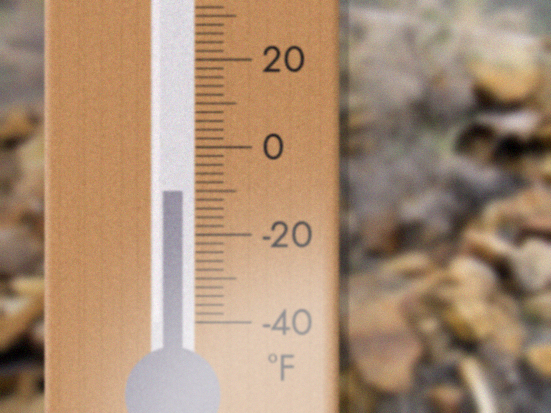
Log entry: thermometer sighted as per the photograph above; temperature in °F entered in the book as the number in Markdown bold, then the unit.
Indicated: **-10** °F
